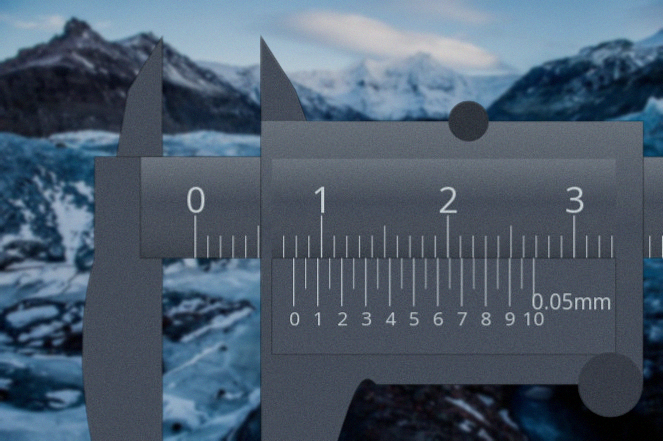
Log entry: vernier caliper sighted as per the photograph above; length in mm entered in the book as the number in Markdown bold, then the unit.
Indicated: **7.8** mm
